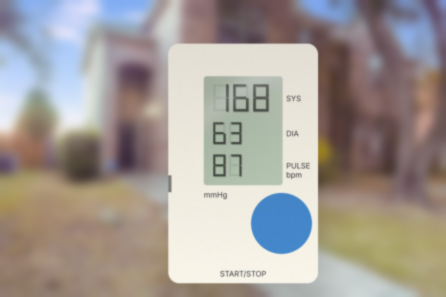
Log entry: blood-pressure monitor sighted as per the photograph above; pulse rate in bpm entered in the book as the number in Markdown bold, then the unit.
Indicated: **87** bpm
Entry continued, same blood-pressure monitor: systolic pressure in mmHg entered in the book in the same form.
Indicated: **168** mmHg
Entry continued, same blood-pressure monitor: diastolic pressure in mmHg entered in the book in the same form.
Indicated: **63** mmHg
